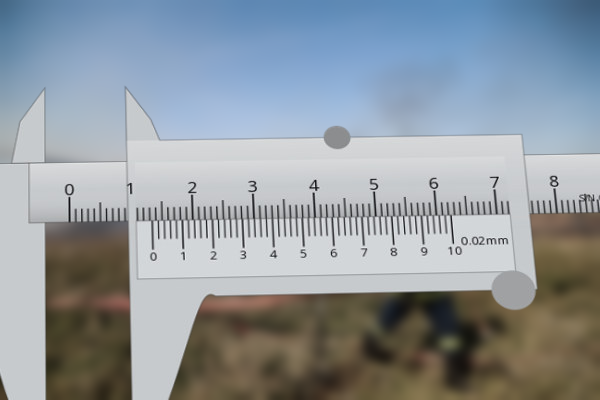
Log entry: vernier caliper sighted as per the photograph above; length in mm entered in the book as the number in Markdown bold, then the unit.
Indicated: **13.4** mm
